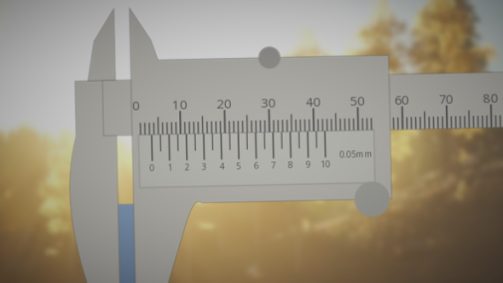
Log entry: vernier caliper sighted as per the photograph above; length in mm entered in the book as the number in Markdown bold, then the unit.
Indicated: **3.5** mm
